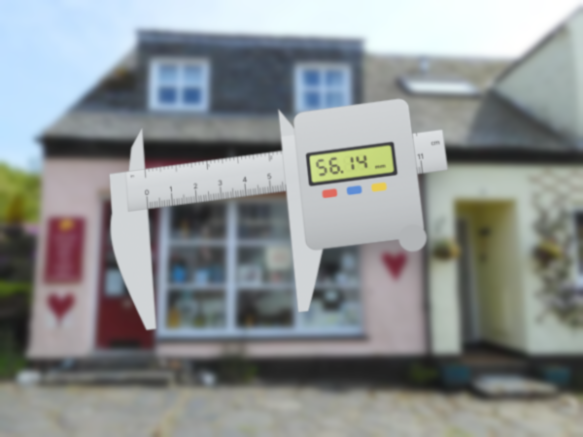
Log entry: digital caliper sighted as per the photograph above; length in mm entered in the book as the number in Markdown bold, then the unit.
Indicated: **56.14** mm
